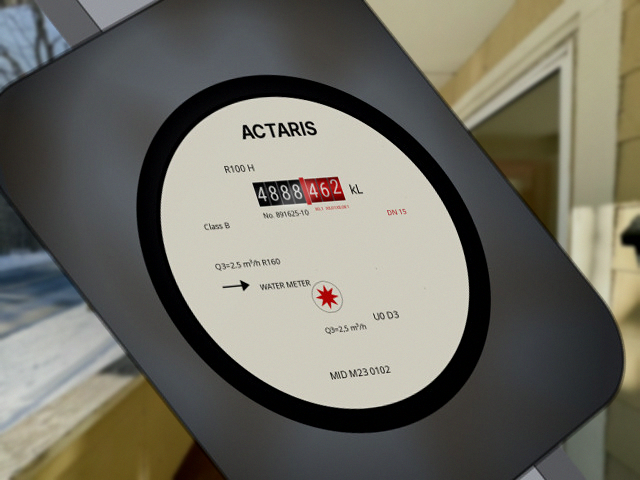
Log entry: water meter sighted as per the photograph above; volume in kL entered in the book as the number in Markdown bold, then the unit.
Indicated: **4888.462** kL
